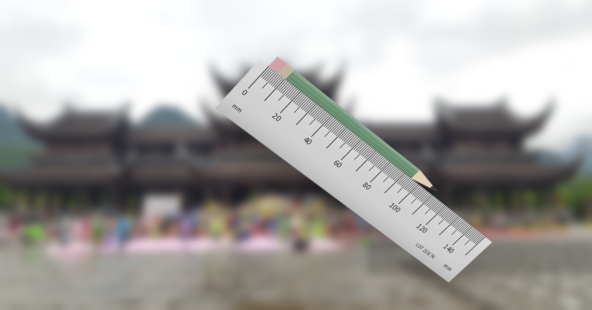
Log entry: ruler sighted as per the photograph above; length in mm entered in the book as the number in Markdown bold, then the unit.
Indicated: **110** mm
